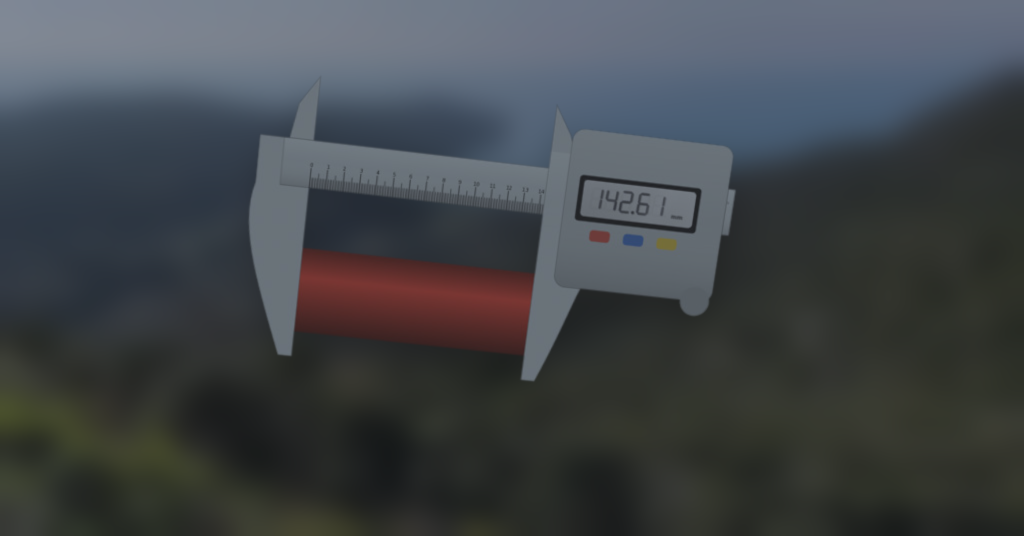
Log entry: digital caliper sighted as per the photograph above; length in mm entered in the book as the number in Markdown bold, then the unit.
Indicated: **142.61** mm
